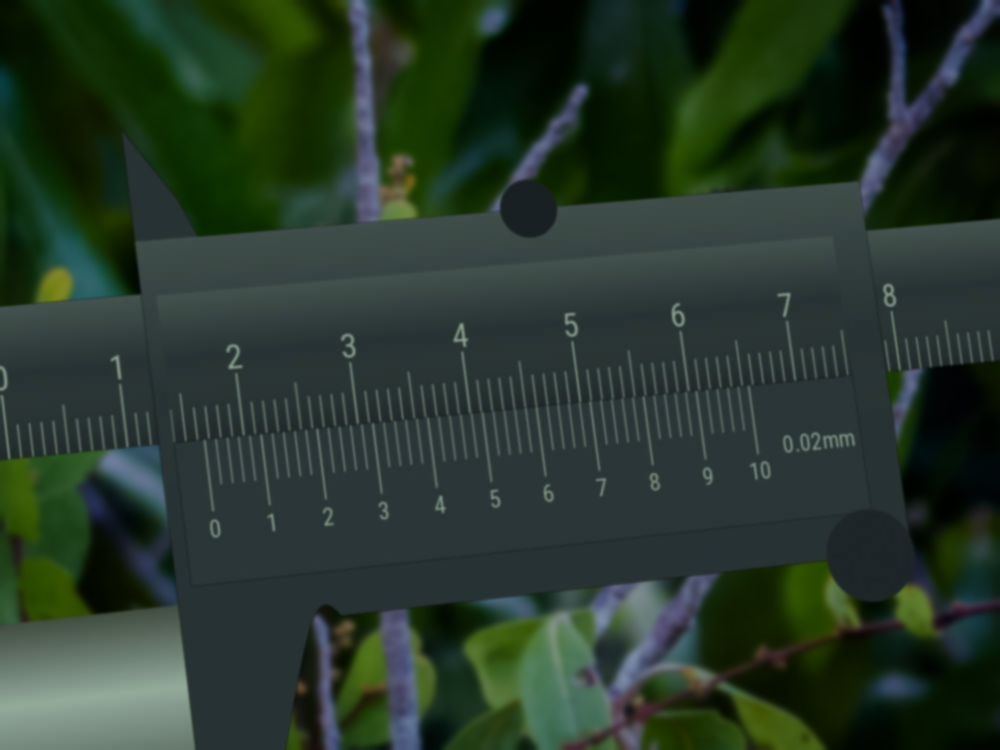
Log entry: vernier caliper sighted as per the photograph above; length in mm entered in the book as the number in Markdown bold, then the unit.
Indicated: **16.6** mm
